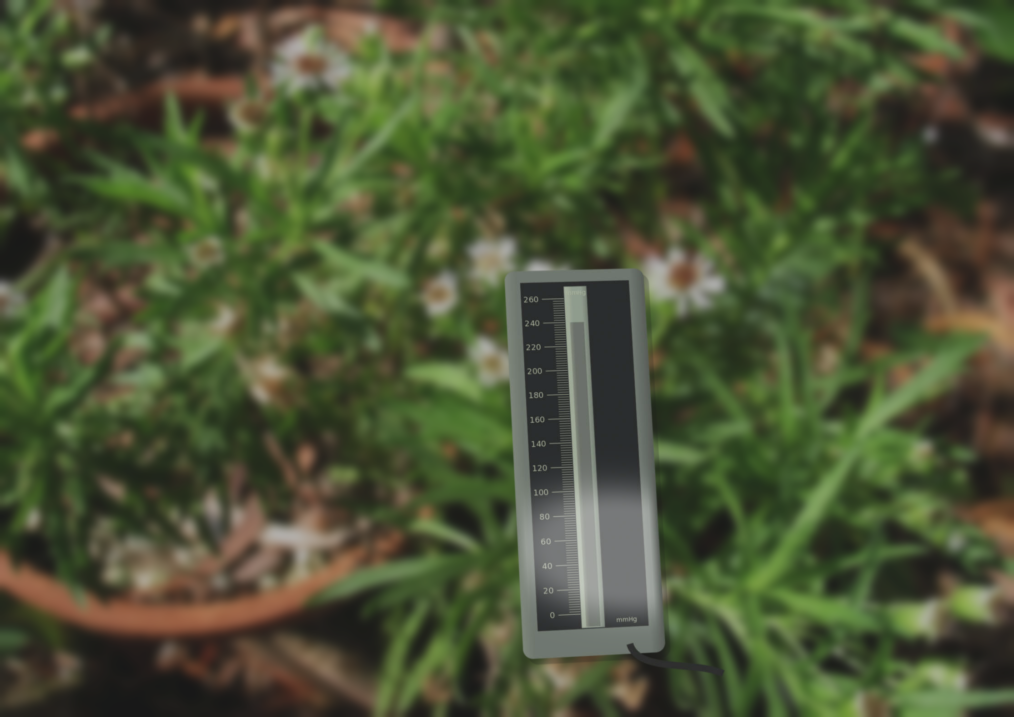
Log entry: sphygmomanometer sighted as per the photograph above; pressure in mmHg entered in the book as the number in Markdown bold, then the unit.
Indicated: **240** mmHg
